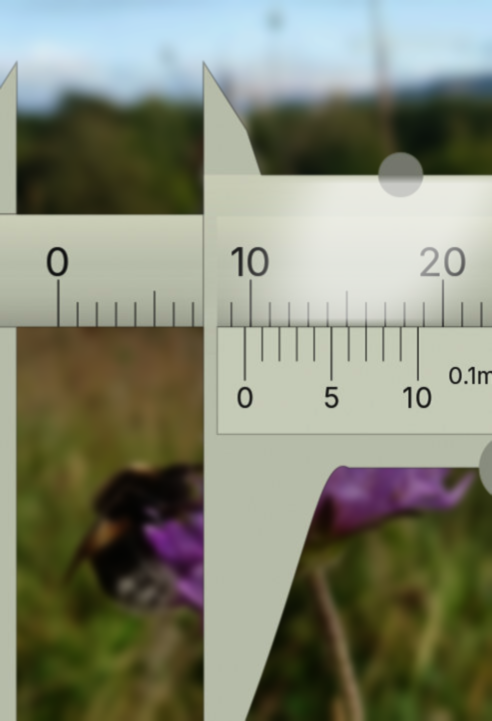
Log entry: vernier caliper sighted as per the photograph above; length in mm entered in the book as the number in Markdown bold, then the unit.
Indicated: **9.7** mm
